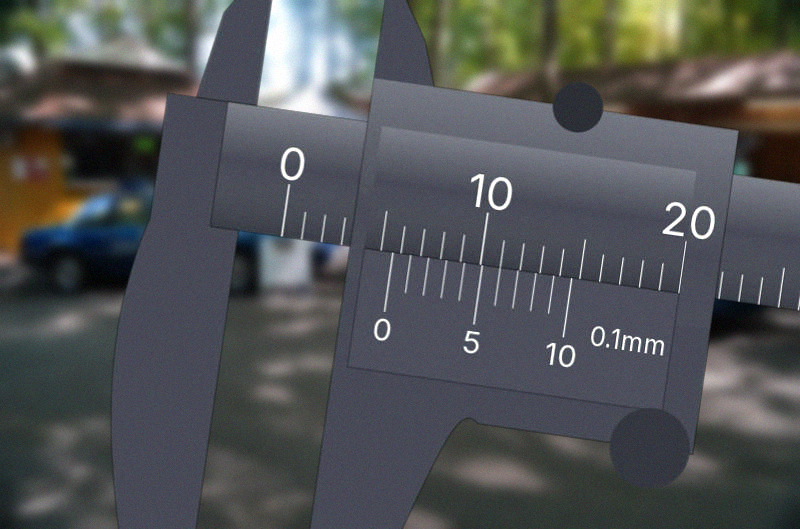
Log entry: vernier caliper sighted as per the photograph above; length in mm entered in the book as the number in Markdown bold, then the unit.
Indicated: **5.6** mm
